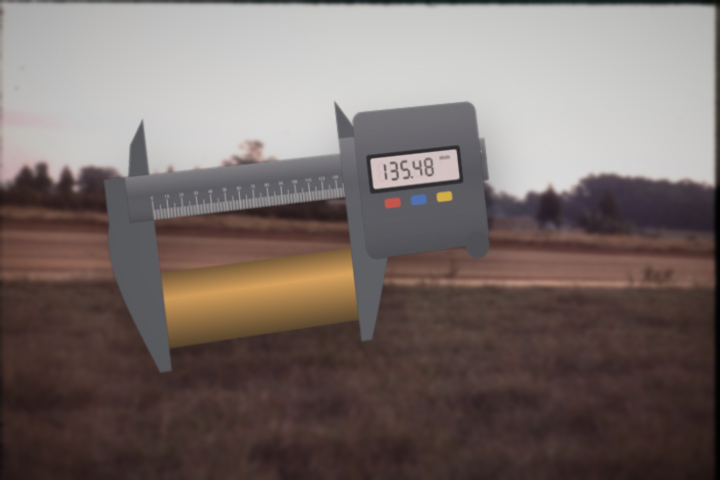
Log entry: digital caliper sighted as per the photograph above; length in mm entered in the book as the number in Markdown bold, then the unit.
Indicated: **135.48** mm
